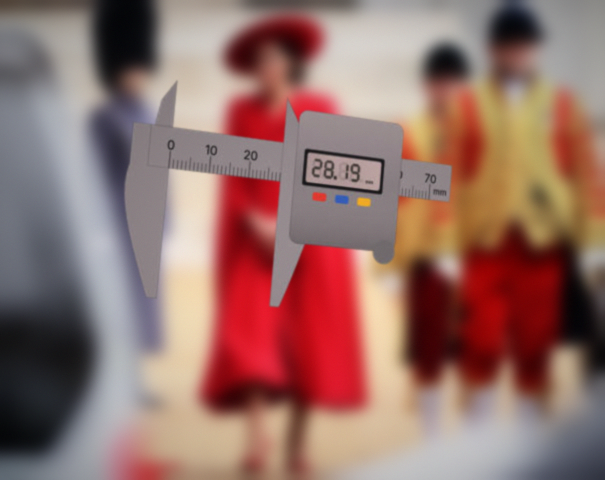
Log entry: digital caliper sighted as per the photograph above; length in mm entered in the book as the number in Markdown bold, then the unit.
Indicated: **28.19** mm
